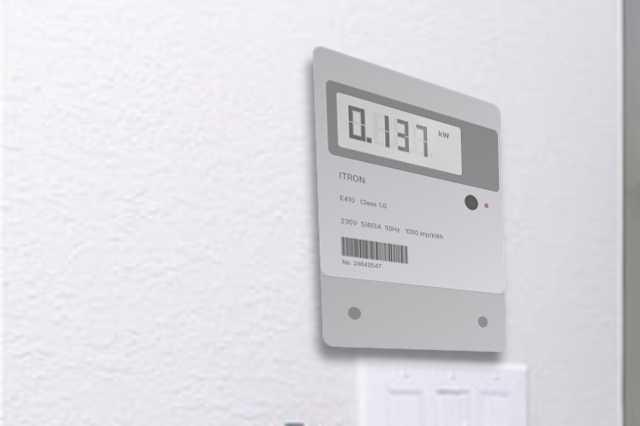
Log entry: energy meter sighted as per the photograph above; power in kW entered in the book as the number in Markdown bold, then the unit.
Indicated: **0.137** kW
